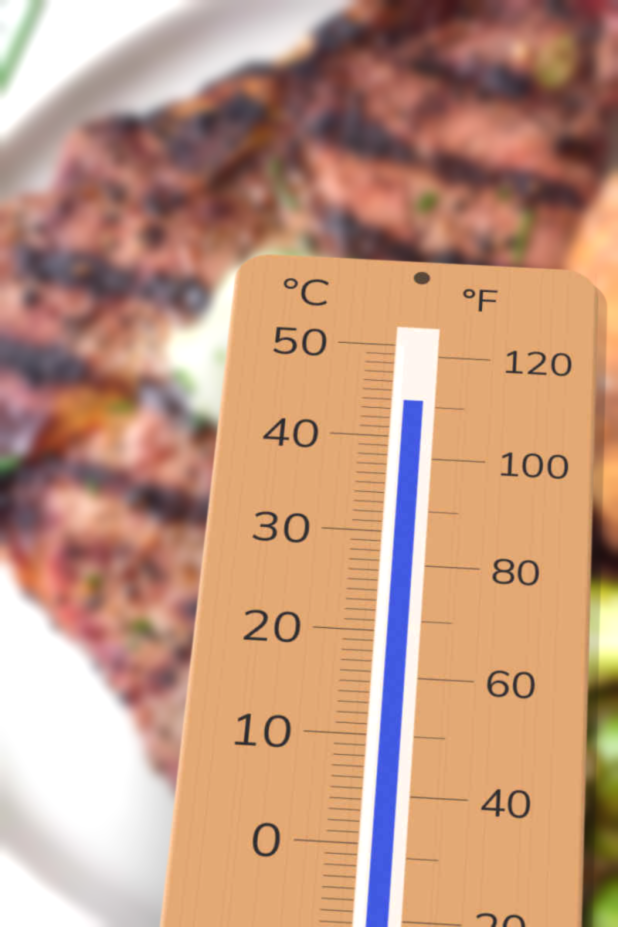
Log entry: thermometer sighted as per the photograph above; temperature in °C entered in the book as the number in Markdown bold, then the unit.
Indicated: **44** °C
